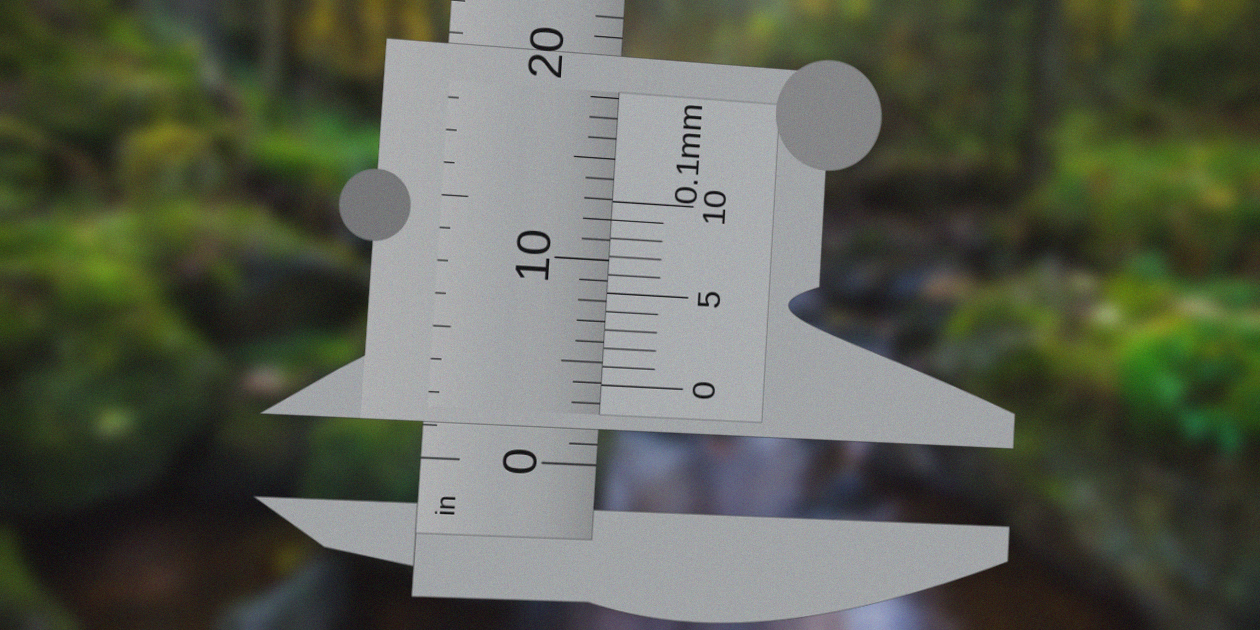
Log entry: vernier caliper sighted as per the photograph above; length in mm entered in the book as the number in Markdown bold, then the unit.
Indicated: **3.9** mm
